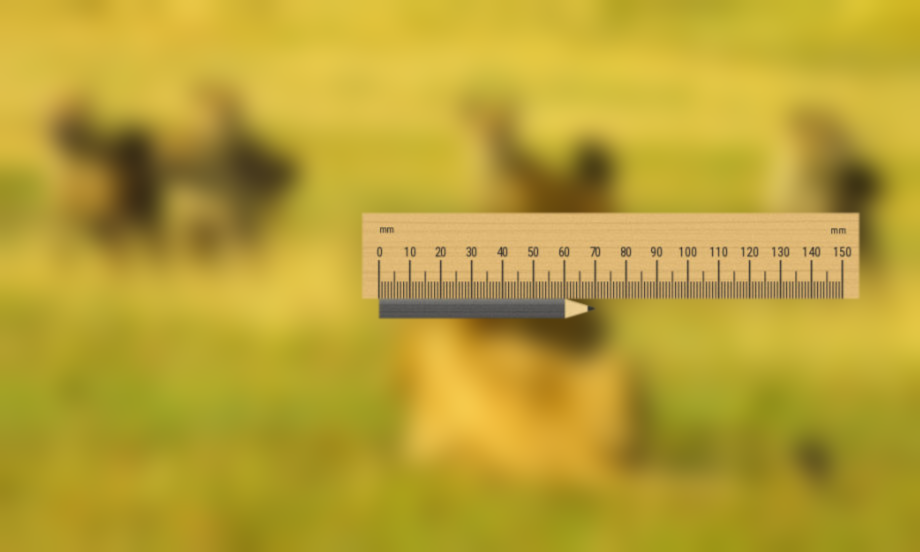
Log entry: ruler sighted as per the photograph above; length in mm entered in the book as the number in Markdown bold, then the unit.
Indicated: **70** mm
